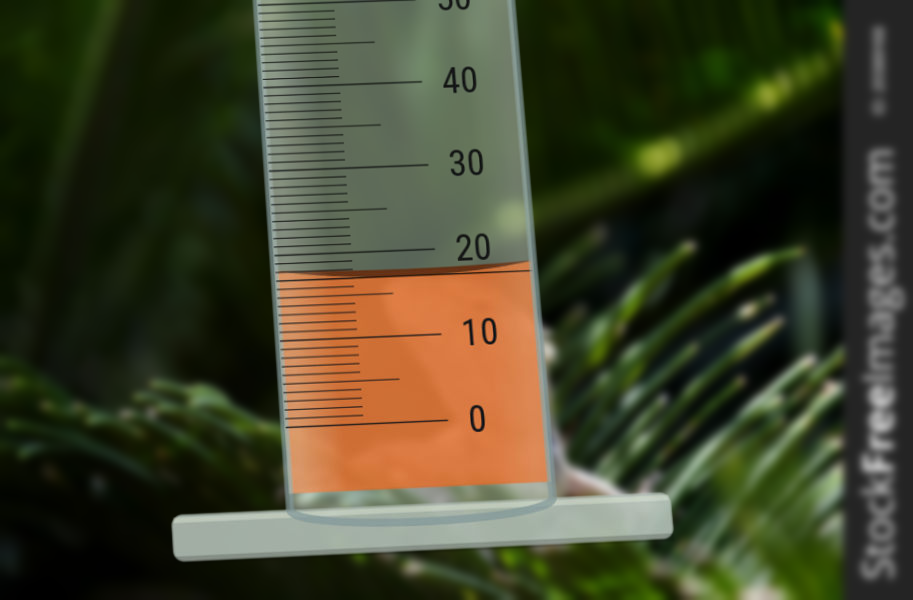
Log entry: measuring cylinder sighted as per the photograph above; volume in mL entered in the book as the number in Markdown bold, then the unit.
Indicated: **17** mL
